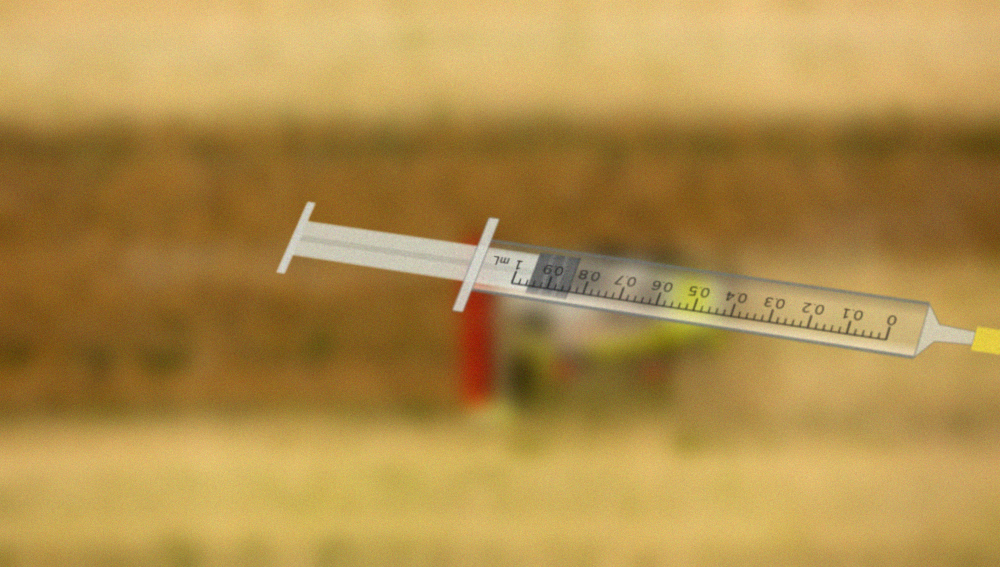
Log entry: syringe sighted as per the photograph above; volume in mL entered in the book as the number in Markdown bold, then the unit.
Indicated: **0.84** mL
